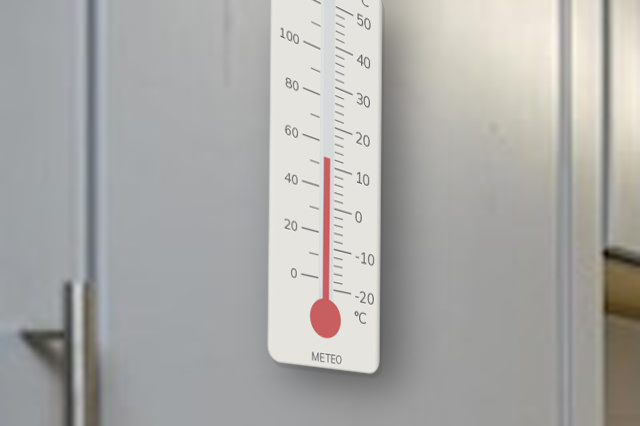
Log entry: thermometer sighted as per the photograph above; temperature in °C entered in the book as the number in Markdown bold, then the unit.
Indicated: **12** °C
